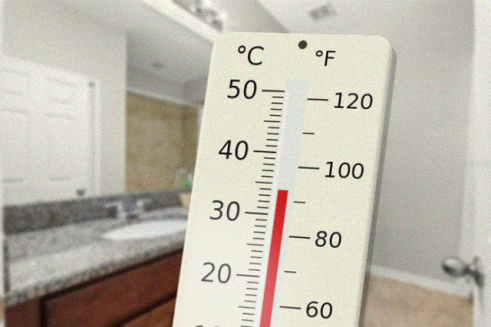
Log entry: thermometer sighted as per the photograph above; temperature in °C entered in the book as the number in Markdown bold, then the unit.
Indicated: **34** °C
